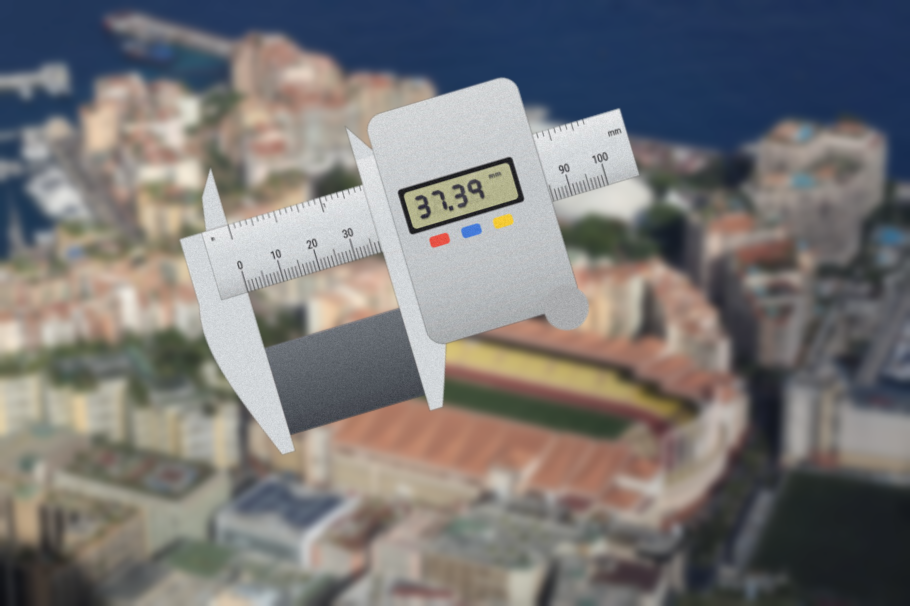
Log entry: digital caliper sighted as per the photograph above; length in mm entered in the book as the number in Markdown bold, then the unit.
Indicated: **37.39** mm
